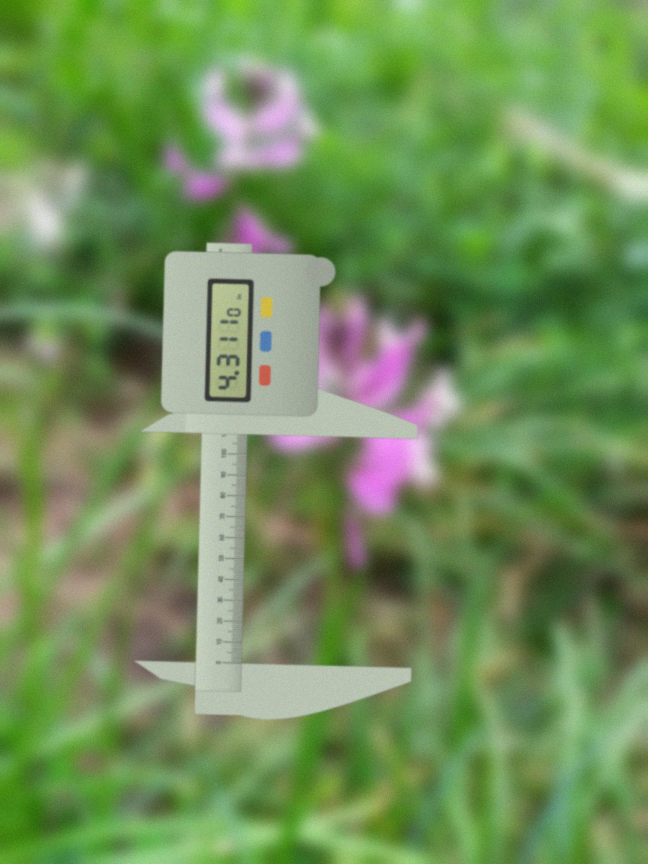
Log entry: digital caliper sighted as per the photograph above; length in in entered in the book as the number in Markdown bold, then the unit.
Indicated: **4.3110** in
